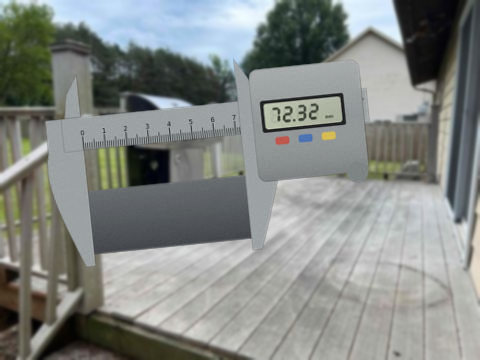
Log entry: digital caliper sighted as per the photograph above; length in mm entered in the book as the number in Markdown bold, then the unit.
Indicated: **72.32** mm
